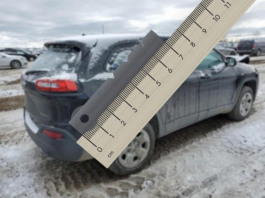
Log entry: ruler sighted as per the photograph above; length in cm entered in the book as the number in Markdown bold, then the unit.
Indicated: **7** cm
